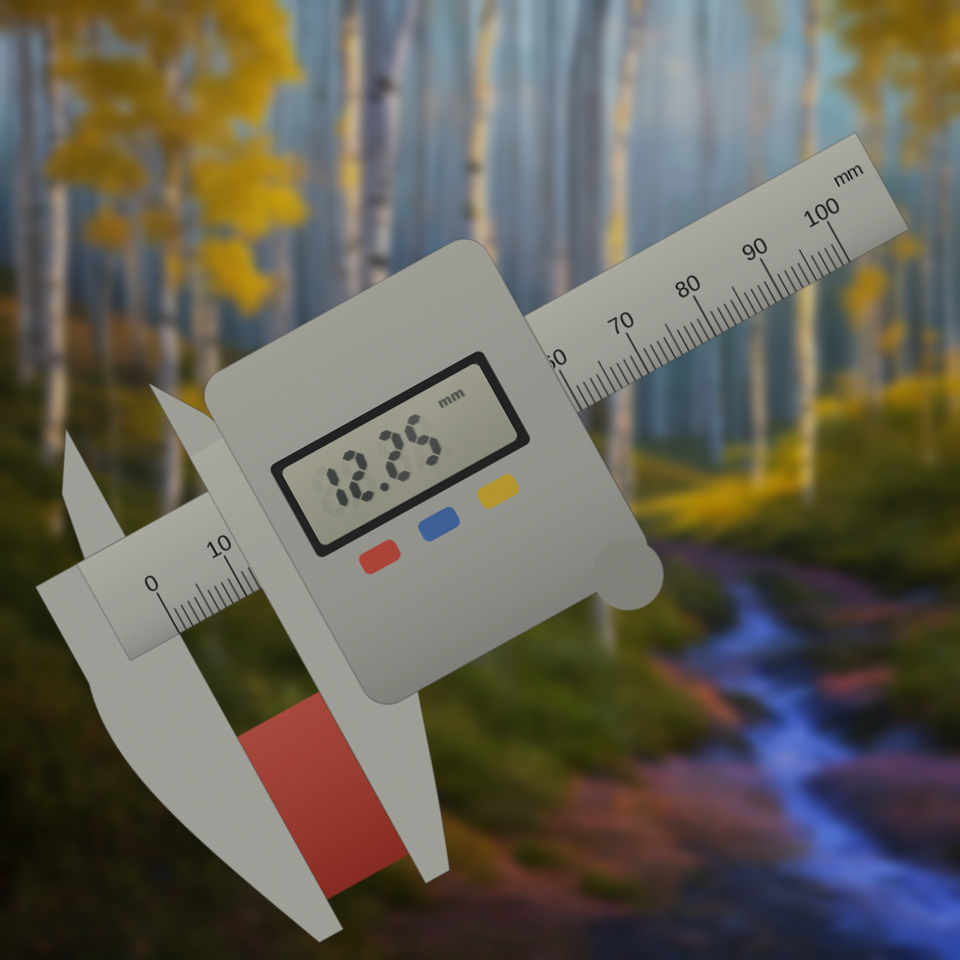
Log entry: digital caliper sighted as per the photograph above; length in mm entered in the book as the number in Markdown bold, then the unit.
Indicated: **12.25** mm
